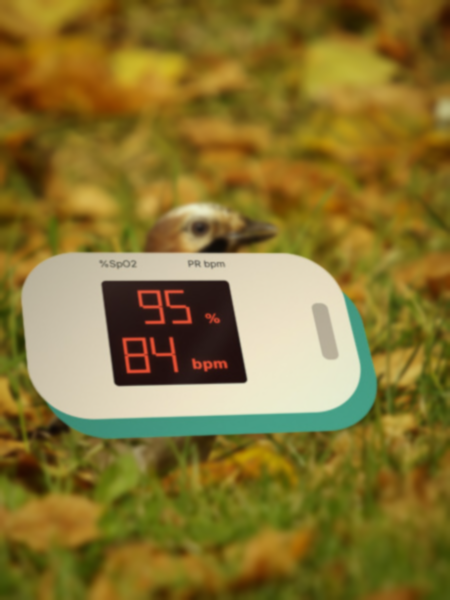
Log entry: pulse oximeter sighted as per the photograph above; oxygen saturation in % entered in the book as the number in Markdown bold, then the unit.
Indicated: **95** %
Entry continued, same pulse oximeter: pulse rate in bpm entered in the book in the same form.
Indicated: **84** bpm
